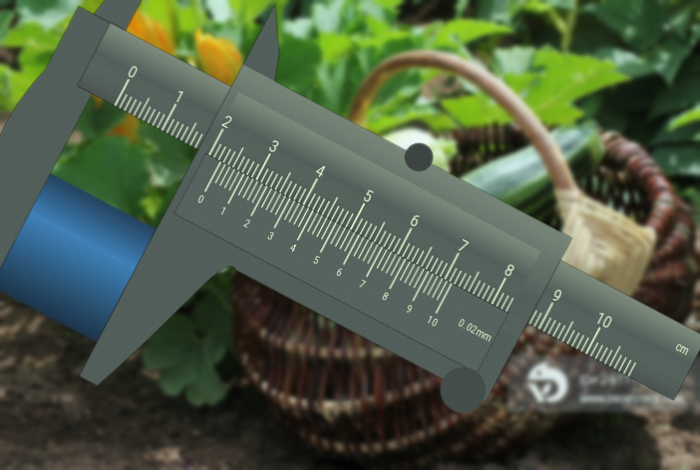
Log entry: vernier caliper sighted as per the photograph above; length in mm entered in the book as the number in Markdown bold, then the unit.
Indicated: **22.5** mm
